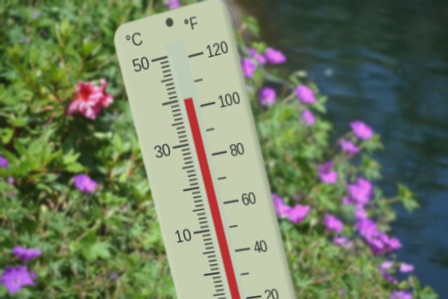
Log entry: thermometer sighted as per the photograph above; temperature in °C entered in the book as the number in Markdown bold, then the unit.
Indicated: **40** °C
